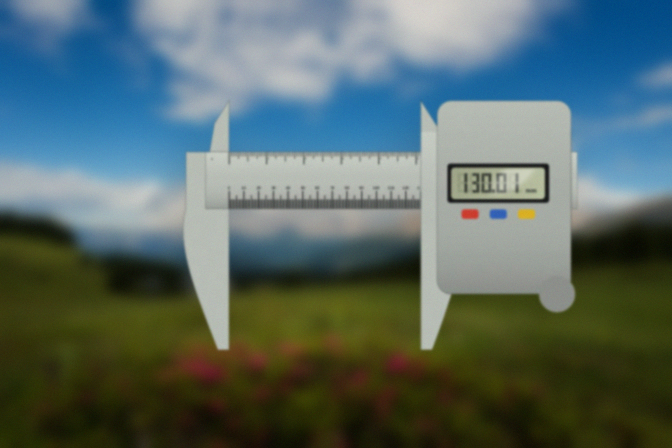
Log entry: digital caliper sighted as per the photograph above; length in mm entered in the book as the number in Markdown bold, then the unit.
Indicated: **130.01** mm
